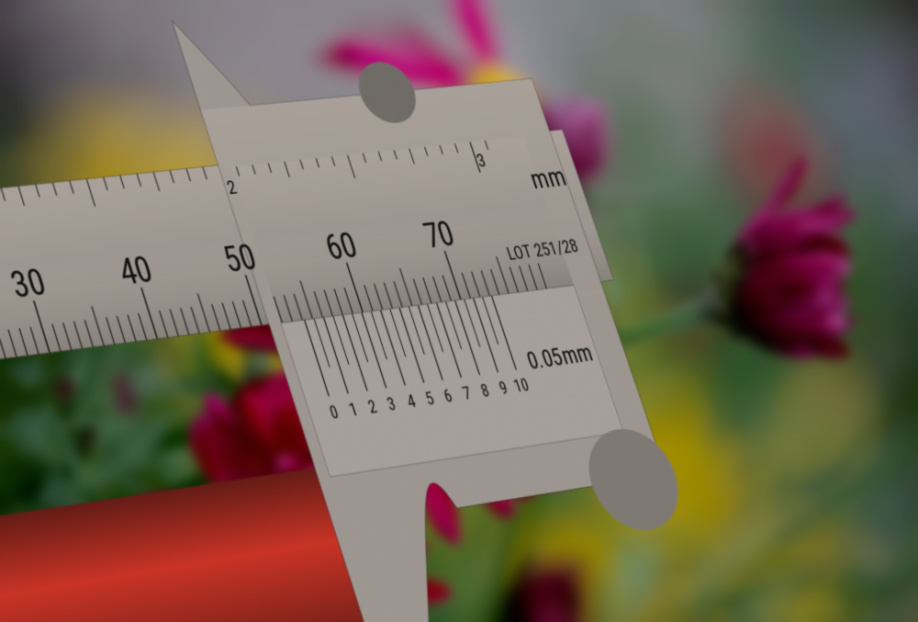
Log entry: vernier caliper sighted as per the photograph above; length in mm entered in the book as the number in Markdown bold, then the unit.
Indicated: **54.2** mm
